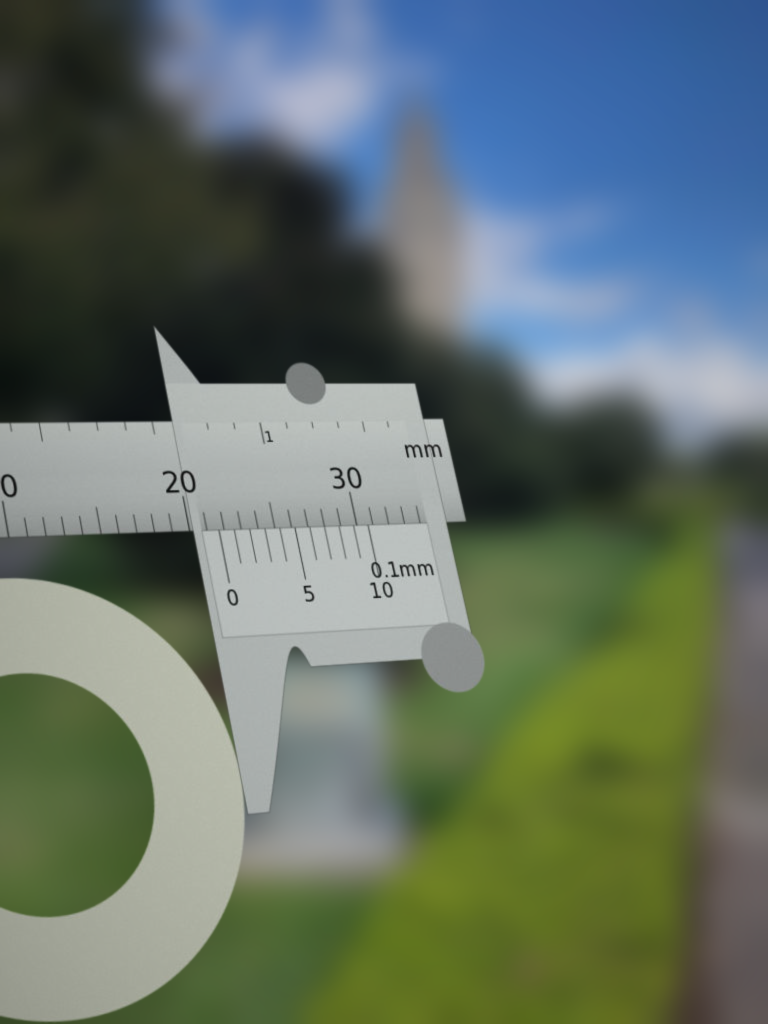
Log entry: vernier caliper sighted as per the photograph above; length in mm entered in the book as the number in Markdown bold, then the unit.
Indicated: **21.7** mm
